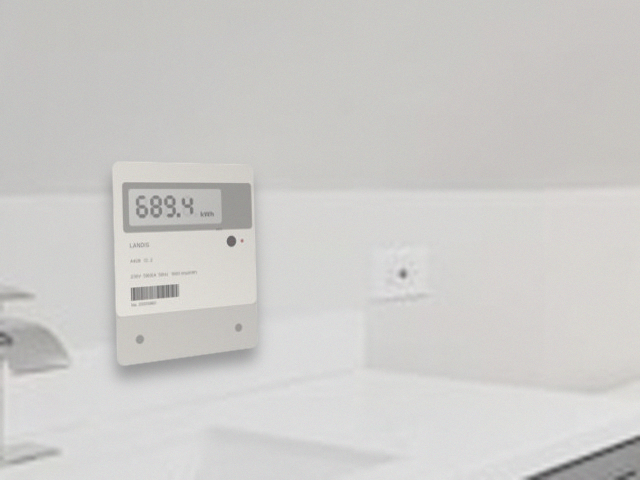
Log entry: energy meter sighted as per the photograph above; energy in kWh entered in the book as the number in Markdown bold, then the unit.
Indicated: **689.4** kWh
